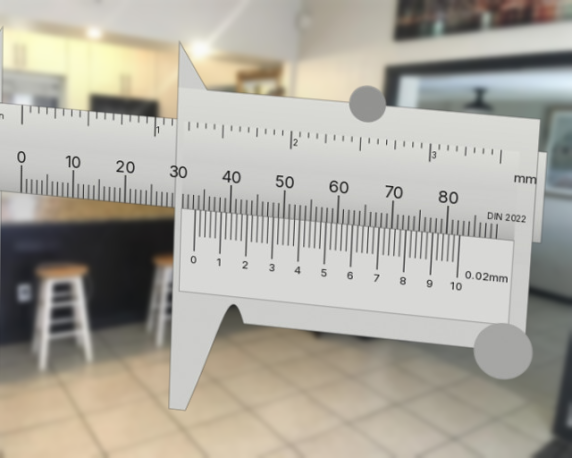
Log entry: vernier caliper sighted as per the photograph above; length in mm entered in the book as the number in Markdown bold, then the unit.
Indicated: **33.4** mm
